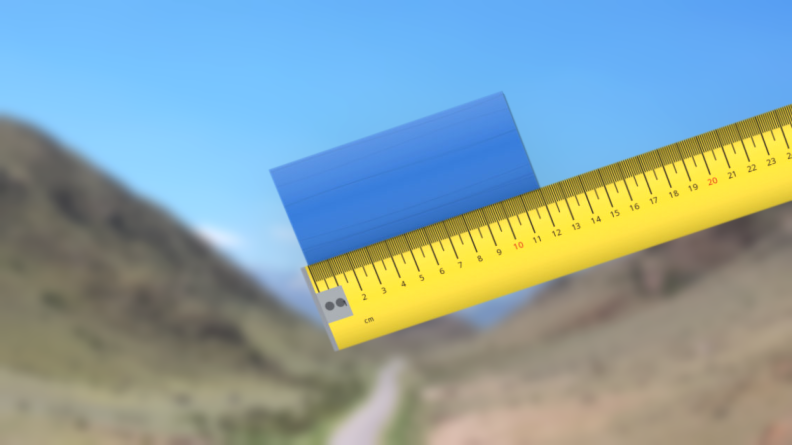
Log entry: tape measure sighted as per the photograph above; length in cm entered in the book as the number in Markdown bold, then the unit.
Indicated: **12** cm
